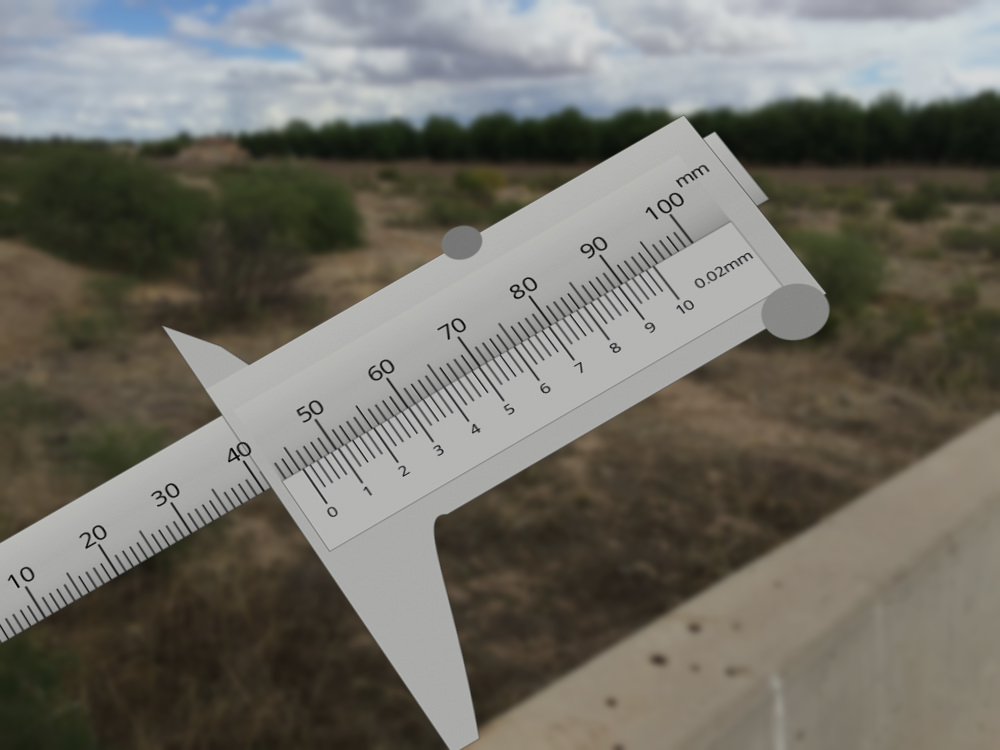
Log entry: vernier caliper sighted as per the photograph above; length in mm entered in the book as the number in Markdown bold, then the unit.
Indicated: **45.4** mm
